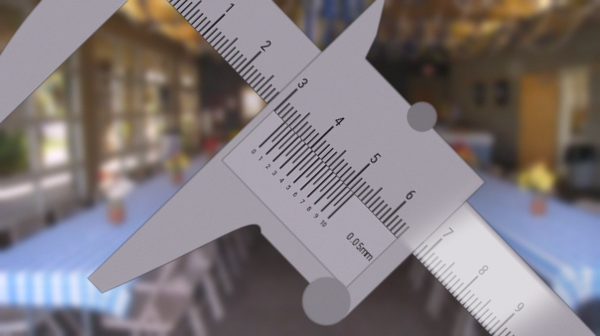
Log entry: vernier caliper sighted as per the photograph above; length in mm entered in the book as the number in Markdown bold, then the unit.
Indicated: **33.0** mm
